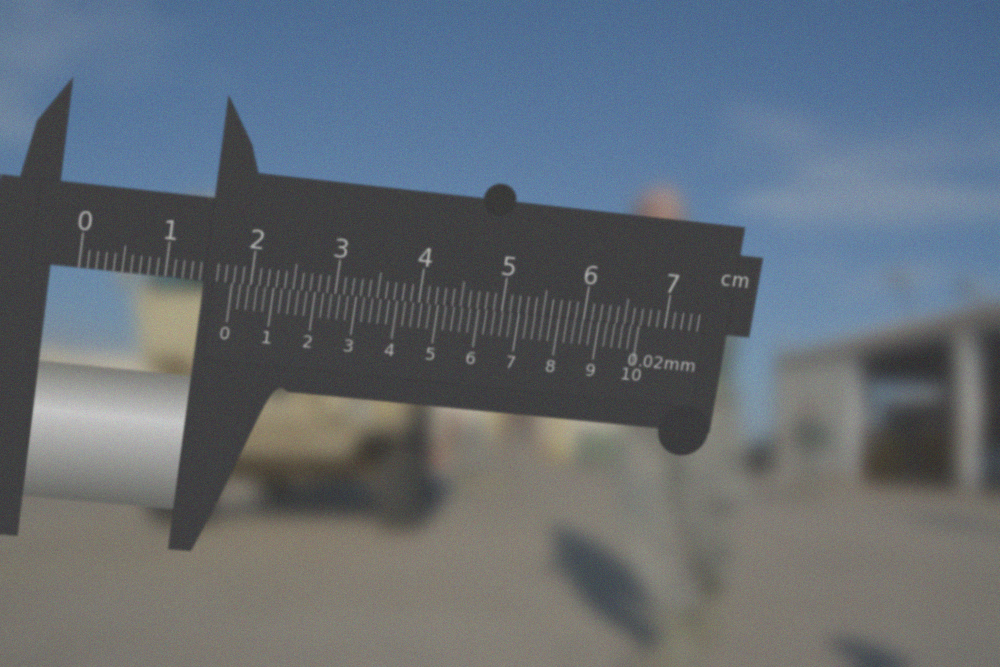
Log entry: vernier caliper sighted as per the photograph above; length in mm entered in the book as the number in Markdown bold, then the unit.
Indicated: **17.8** mm
